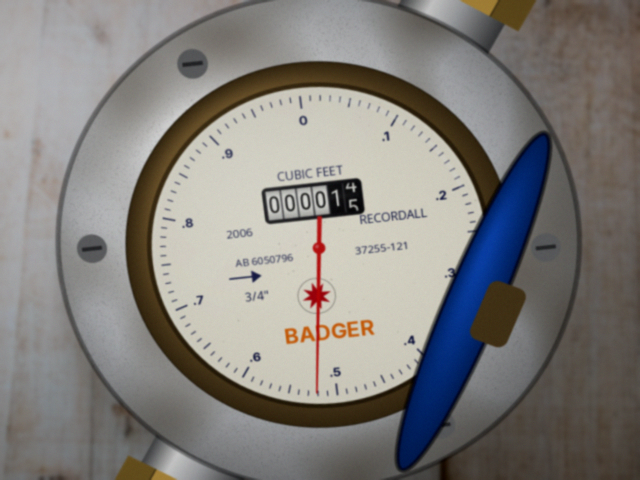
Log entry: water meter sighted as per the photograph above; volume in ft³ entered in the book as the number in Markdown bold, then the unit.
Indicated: **14.52** ft³
